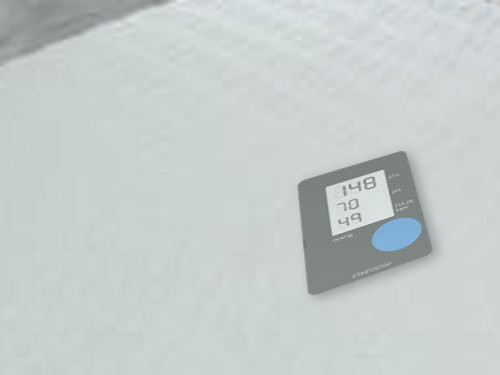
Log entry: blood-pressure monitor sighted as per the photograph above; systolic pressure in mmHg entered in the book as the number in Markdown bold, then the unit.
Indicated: **148** mmHg
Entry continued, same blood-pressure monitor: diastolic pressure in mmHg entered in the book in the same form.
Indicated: **70** mmHg
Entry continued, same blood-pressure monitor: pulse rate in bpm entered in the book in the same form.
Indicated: **49** bpm
